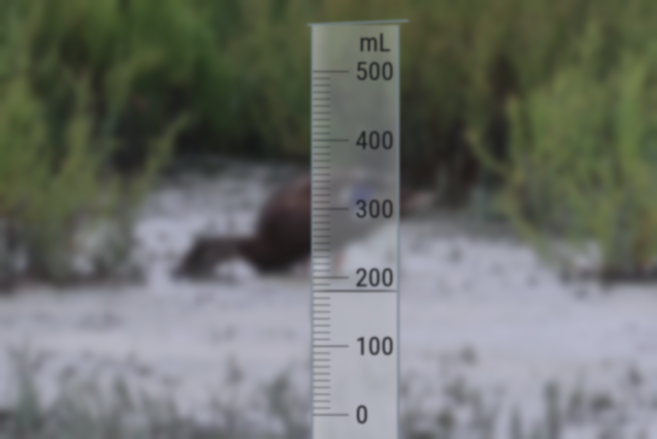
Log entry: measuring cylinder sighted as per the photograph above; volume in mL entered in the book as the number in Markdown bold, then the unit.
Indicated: **180** mL
